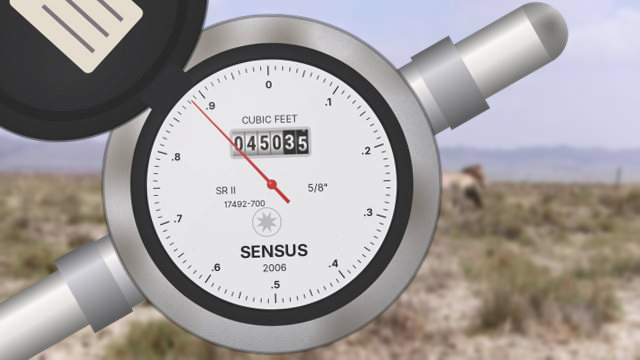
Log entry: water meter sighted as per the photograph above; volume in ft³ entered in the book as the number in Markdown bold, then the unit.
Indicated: **45034.88** ft³
